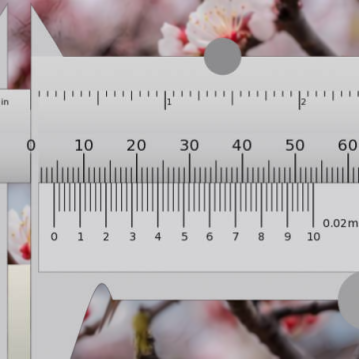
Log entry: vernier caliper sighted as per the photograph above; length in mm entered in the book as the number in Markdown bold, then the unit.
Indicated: **4.4** mm
